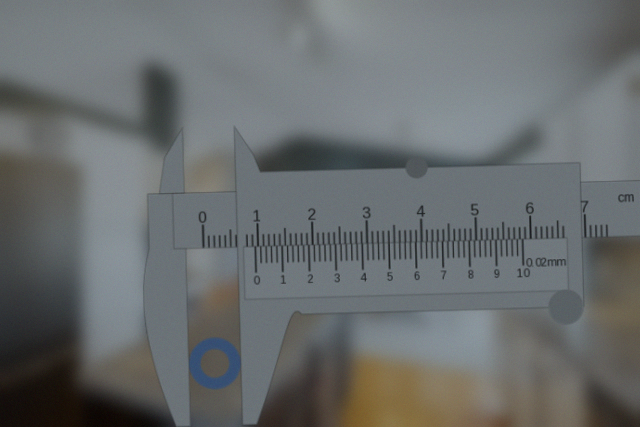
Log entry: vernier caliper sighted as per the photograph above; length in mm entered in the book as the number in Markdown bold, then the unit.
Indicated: **9.5** mm
